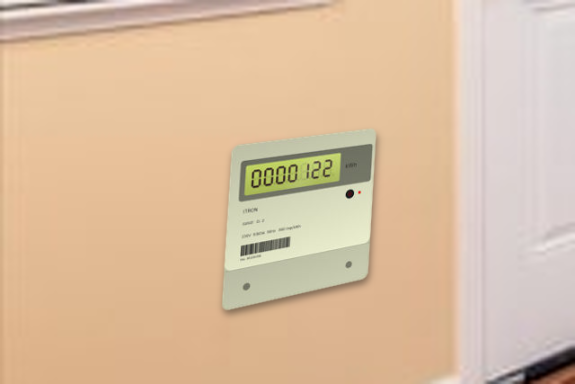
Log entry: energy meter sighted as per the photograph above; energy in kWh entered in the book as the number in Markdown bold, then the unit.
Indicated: **122** kWh
